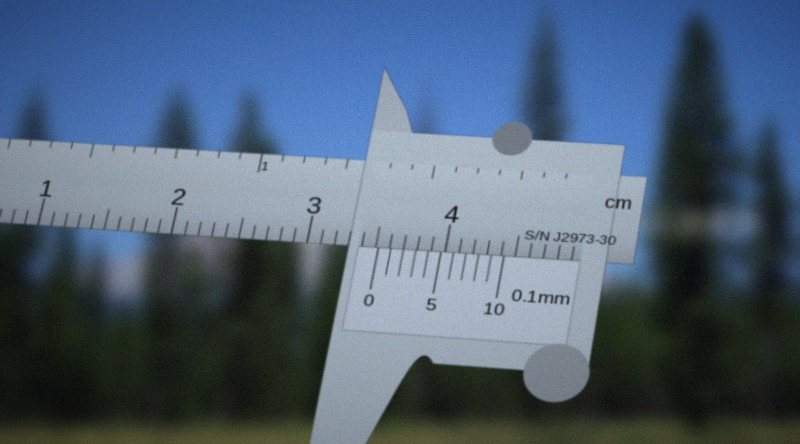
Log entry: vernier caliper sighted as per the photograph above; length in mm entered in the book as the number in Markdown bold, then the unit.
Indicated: **35.2** mm
